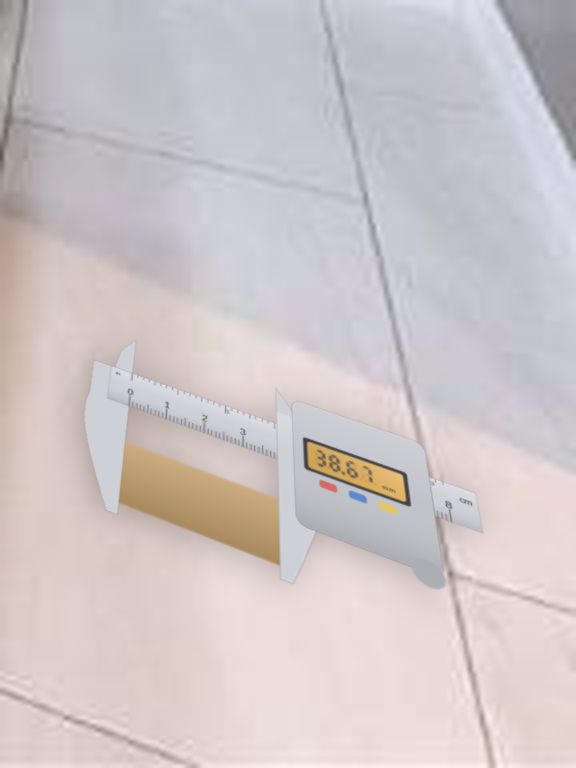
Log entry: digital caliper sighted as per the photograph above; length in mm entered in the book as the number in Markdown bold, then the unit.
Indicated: **38.67** mm
